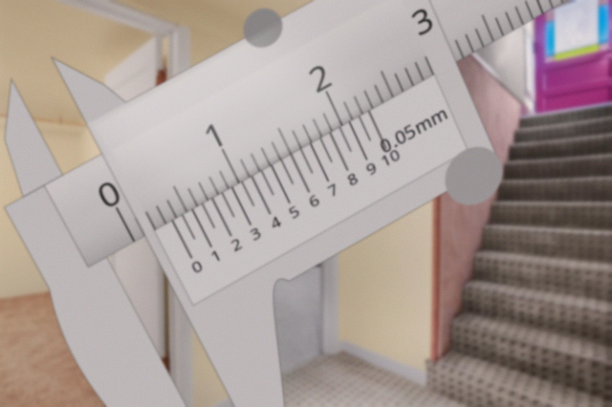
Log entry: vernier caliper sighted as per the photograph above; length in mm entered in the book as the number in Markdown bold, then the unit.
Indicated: **3.6** mm
